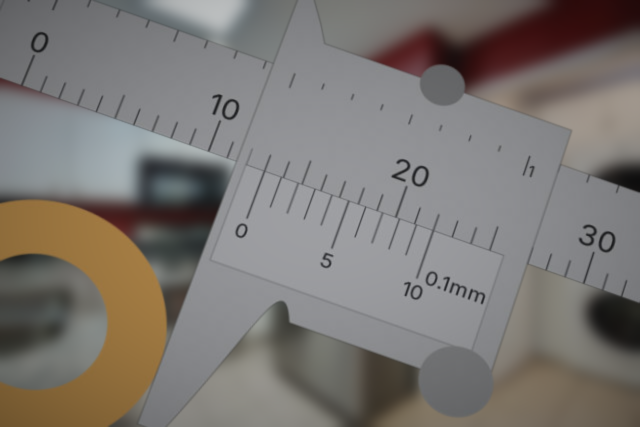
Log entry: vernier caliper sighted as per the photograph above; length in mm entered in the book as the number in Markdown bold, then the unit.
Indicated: **13.0** mm
